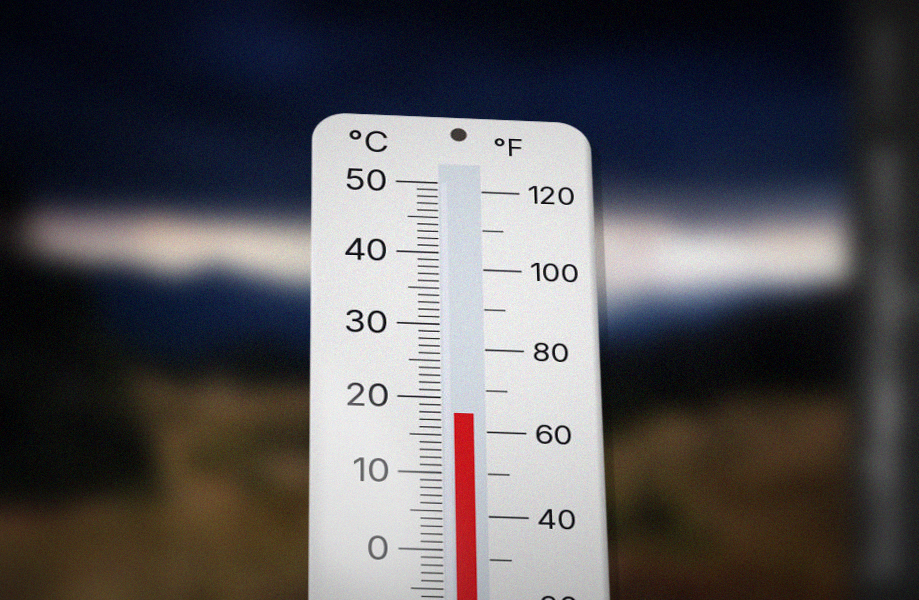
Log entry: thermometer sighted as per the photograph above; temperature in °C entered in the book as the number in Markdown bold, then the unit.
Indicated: **18** °C
